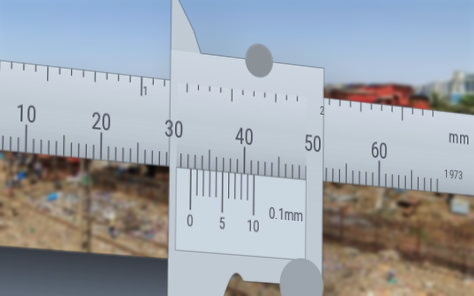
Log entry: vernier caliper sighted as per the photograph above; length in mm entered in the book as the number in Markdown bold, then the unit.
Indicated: **32.4** mm
